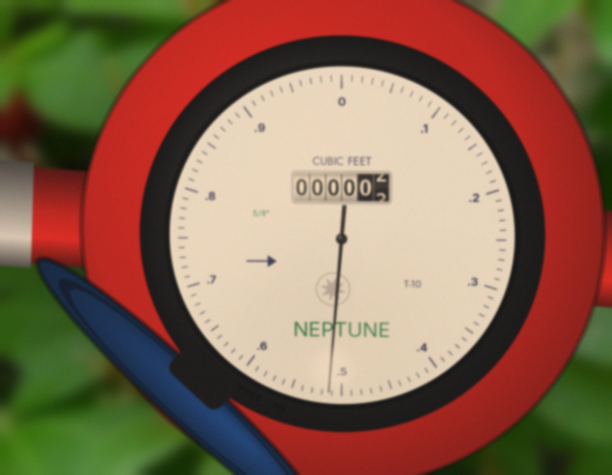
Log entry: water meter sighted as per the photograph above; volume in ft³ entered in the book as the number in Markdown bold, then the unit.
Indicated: **2.51** ft³
